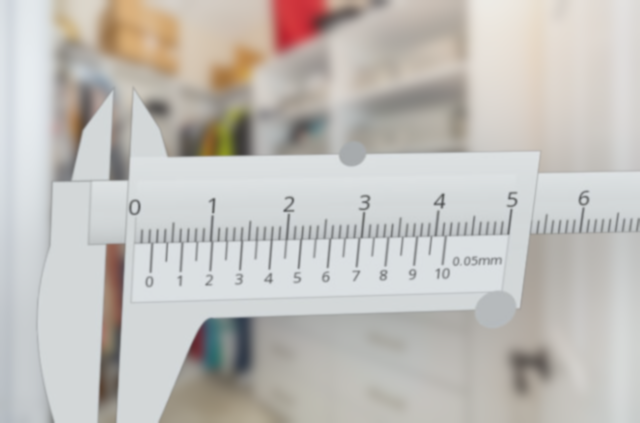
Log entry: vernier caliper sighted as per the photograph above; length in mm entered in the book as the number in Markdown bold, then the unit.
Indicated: **2.4** mm
